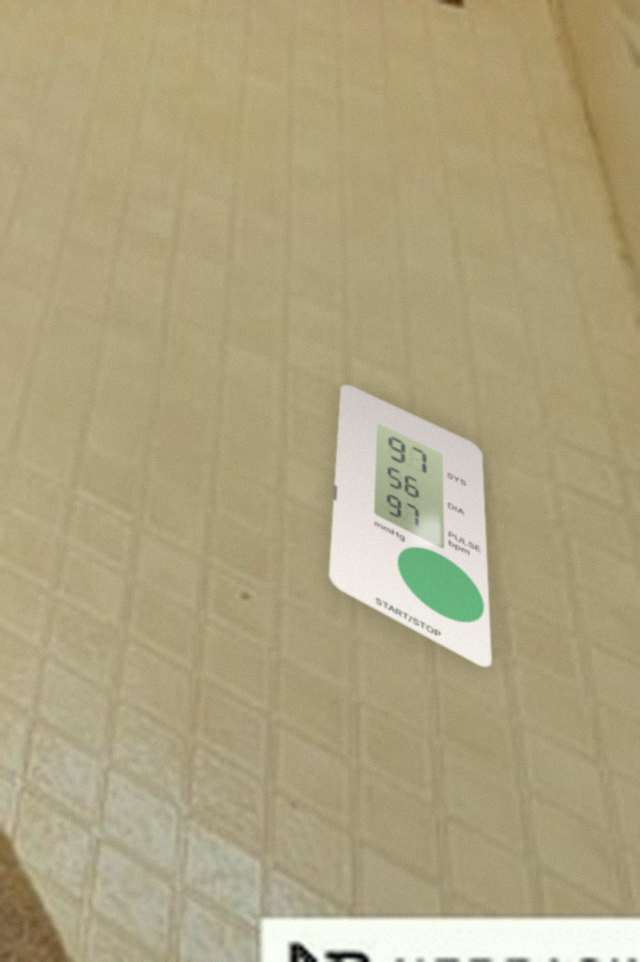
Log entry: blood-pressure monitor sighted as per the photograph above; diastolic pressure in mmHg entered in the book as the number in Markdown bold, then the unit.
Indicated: **56** mmHg
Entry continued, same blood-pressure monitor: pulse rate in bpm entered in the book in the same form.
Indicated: **97** bpm
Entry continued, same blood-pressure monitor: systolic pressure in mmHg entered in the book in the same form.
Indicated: **97** mmHg
